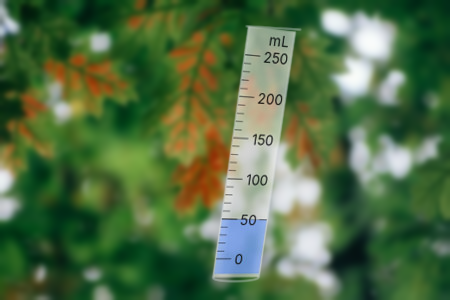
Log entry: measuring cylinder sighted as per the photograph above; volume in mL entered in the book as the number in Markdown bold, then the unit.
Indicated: **50** mL
